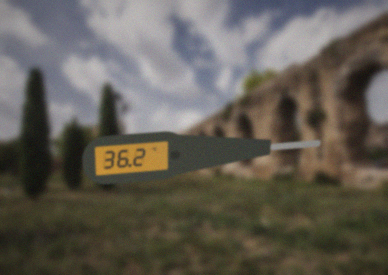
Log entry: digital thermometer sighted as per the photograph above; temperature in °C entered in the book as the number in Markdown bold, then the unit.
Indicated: **36.2** °C
